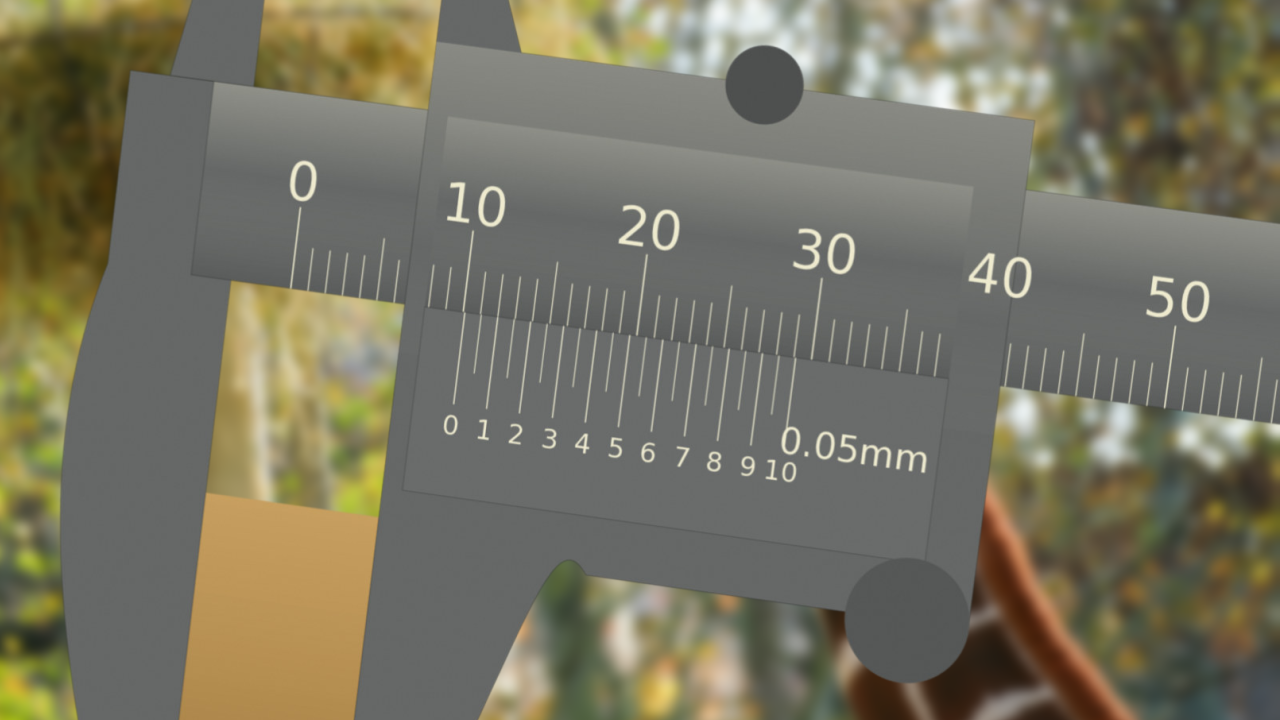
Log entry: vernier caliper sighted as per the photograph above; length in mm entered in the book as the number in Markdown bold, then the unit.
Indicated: **10.1** mm
